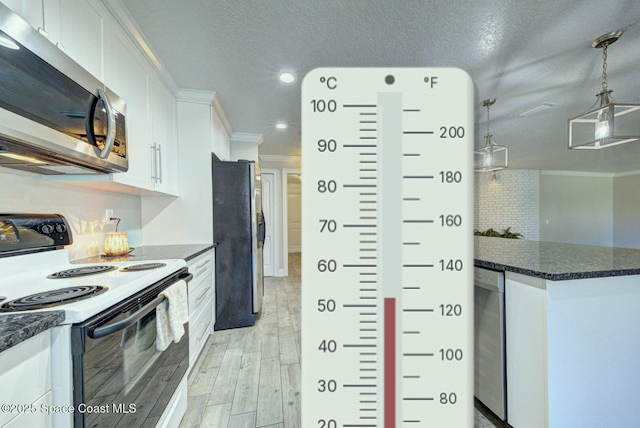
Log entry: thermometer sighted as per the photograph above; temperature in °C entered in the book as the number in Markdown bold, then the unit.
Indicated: **52** °C
